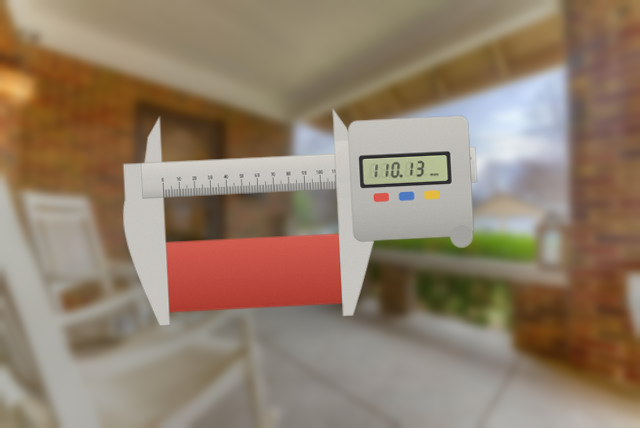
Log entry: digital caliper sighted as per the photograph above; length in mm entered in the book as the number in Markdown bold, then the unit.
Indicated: **110.13** mm
